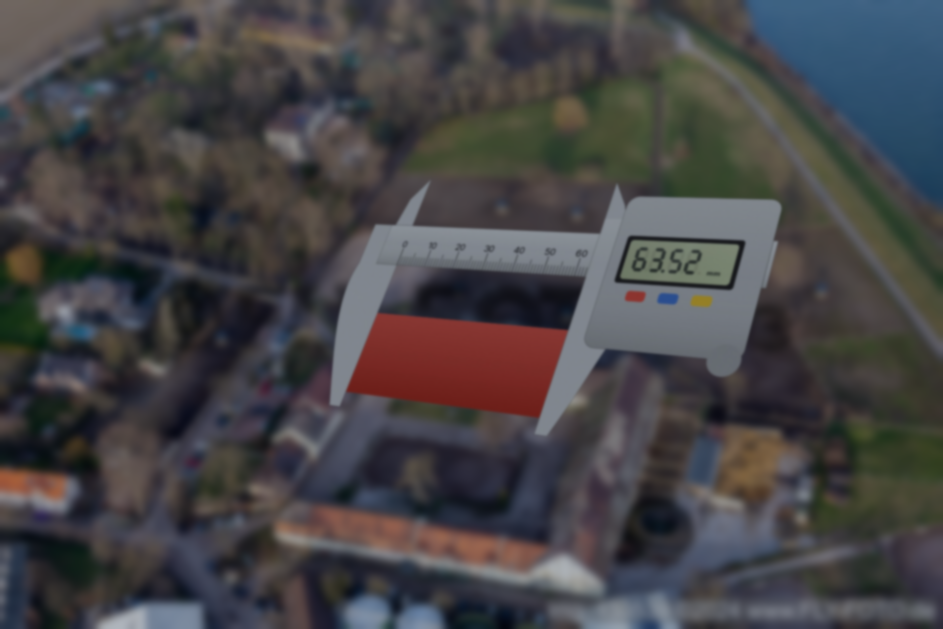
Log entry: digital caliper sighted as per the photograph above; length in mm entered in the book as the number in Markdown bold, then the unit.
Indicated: **63.52** mm
